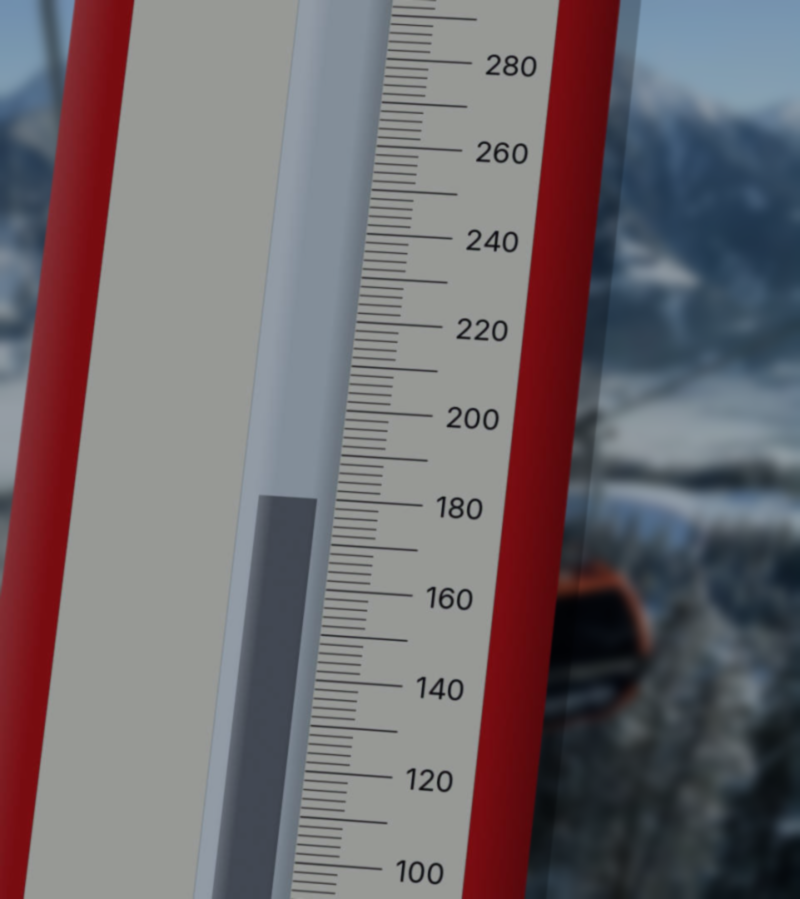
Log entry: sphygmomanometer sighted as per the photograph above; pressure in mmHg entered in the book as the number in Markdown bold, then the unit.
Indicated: **180** mmHg
